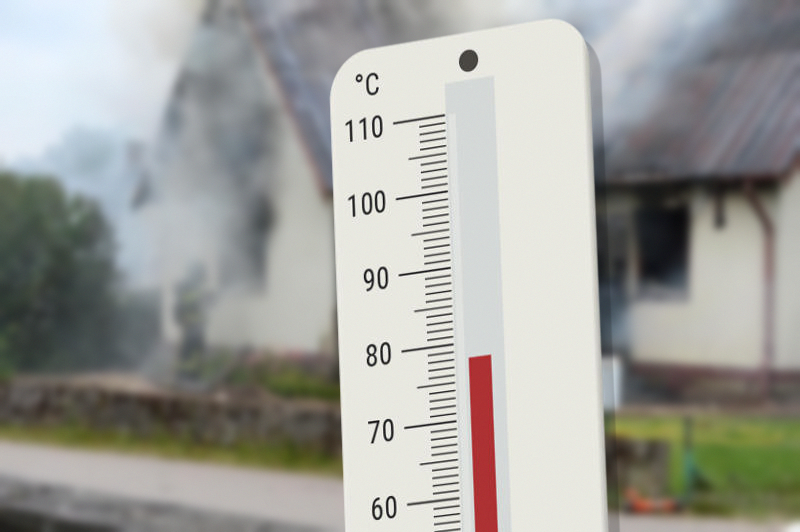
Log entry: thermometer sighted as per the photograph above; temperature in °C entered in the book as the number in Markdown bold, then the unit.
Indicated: **78** °C
